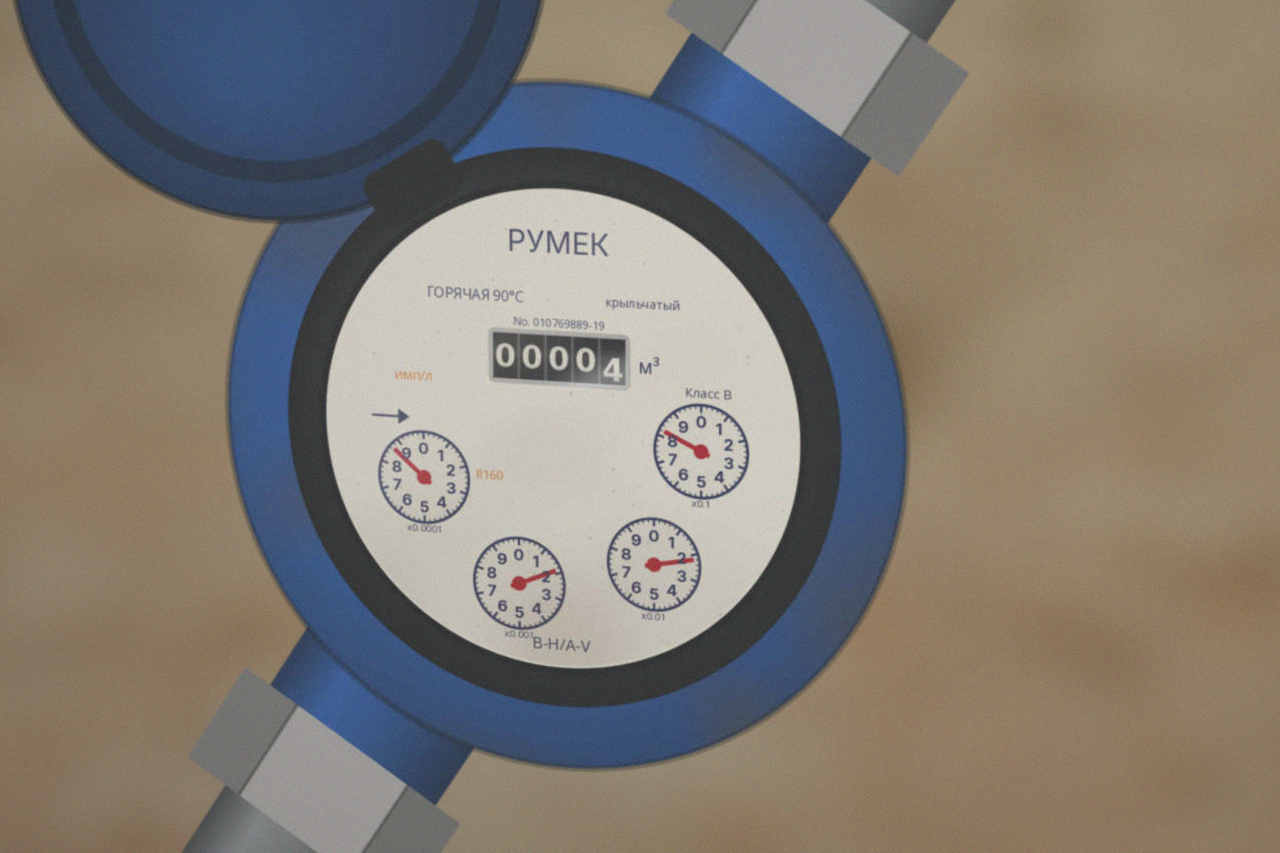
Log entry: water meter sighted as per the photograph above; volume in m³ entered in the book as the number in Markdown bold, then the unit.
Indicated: **3.8218** m³
